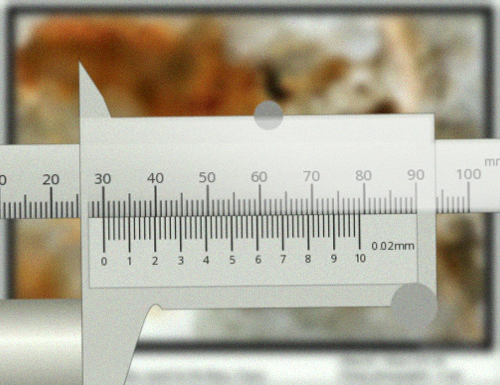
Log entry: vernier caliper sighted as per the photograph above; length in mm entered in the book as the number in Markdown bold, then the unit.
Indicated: **30.0** mm
